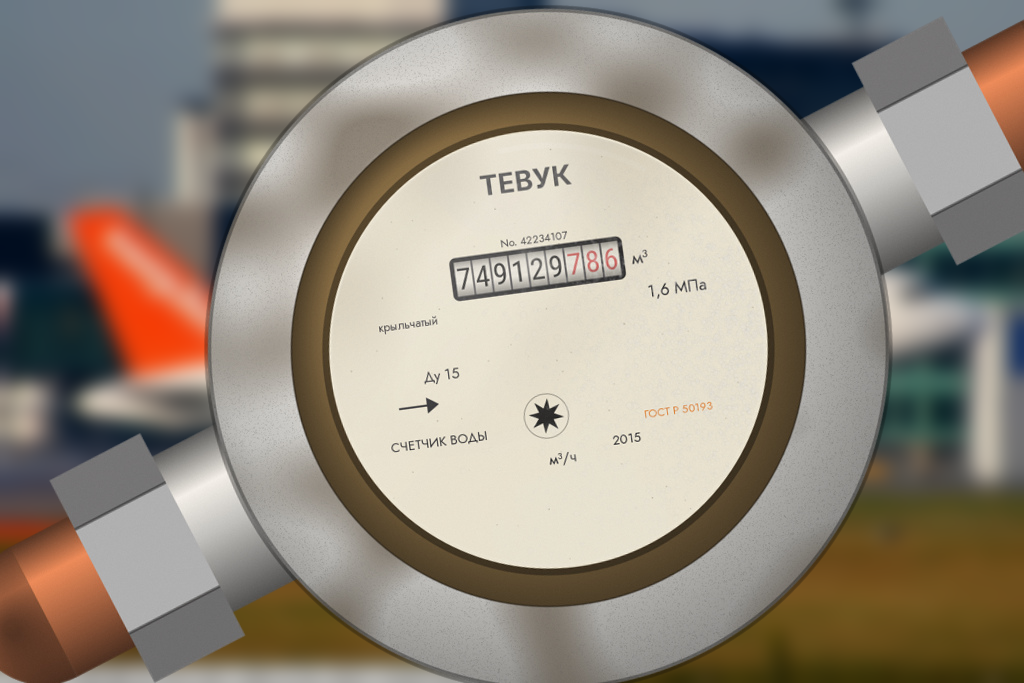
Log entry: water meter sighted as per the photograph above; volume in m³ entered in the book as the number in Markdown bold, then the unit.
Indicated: **749129.786** m³
